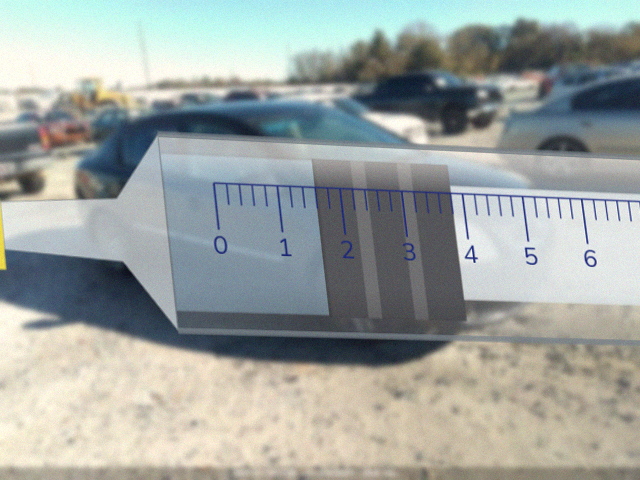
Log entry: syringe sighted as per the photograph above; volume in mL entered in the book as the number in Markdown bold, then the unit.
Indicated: **1.6** mL
